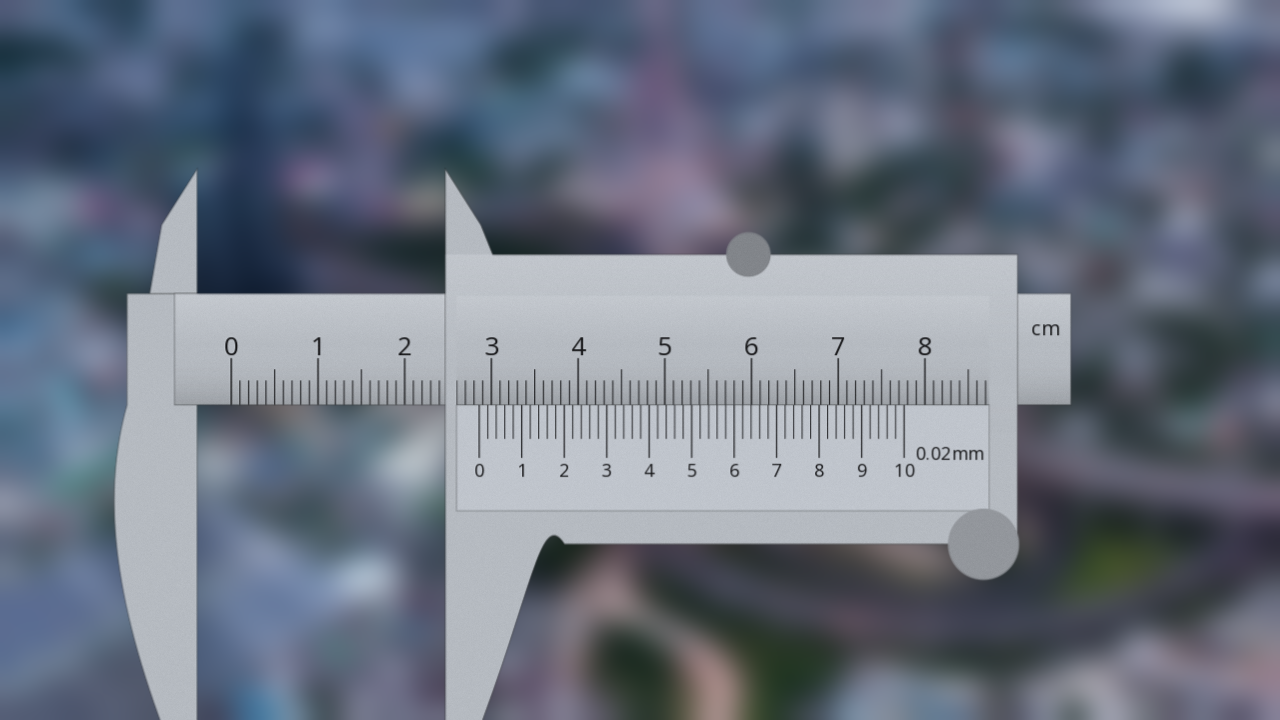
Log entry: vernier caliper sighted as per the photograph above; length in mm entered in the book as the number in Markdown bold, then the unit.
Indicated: **28.6** mm
